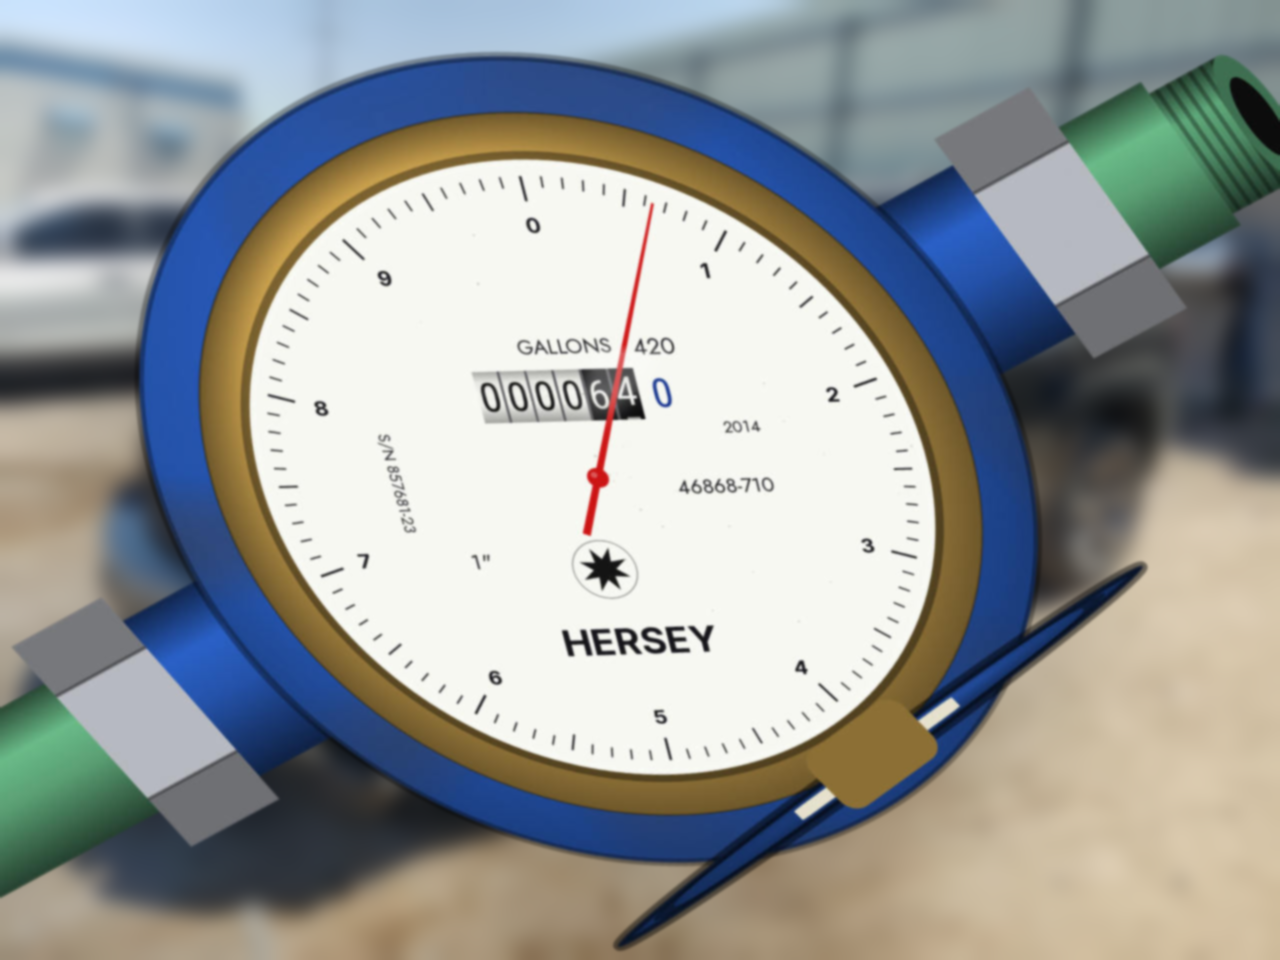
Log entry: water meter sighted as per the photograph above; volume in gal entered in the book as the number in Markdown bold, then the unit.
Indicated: **640.6** gal
